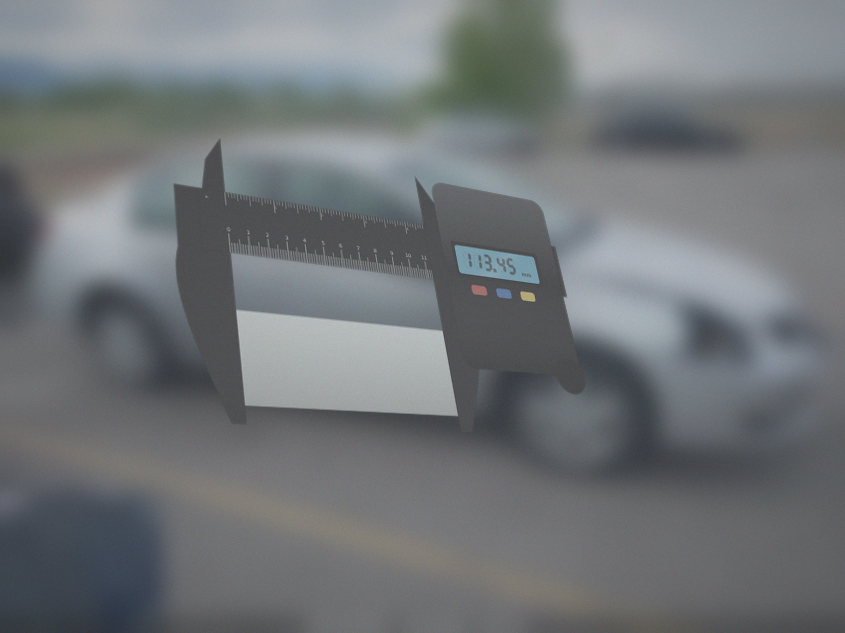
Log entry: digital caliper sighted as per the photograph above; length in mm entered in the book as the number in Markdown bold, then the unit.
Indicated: **113.45** mm
